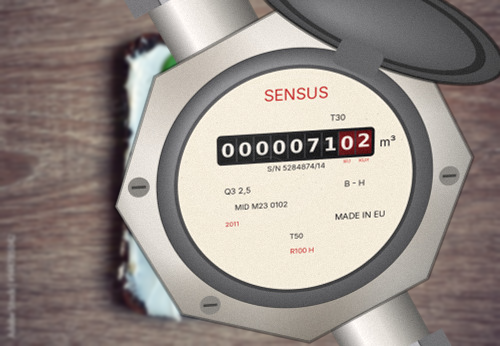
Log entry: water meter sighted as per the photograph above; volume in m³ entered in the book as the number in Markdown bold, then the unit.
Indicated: **71.02** m³
